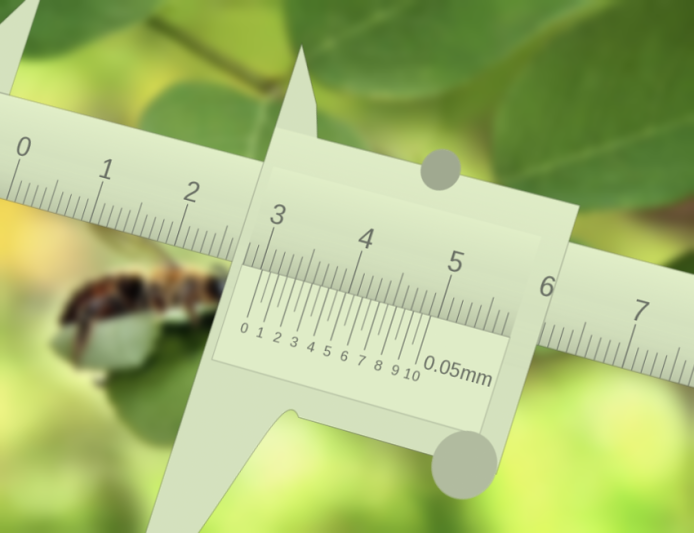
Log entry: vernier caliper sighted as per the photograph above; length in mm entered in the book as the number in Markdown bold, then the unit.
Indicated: **30.2** mm
